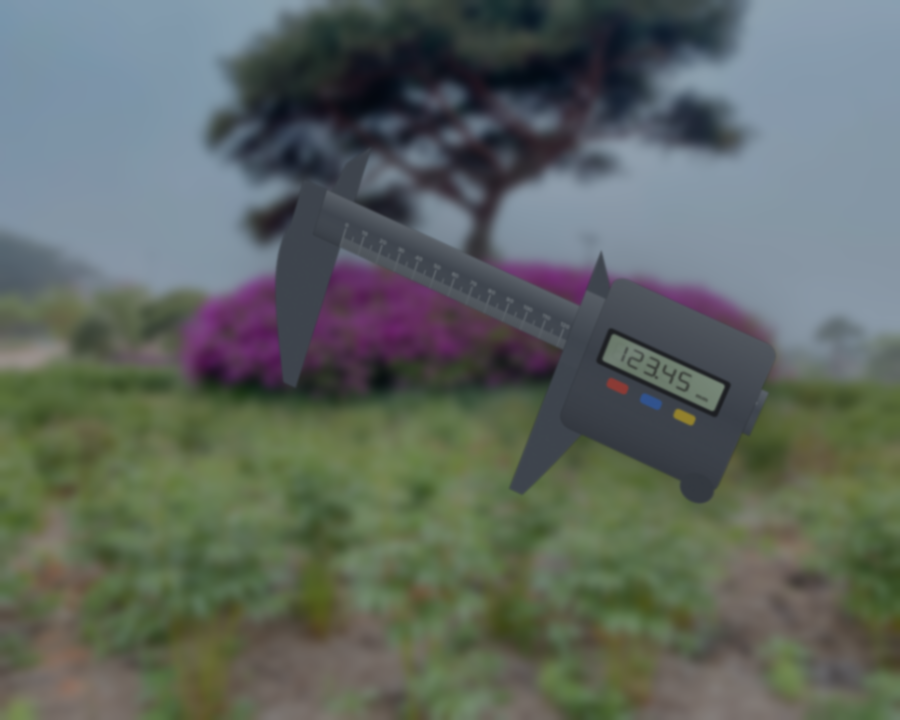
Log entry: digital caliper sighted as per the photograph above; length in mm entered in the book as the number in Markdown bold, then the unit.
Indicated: **123.45** mm
